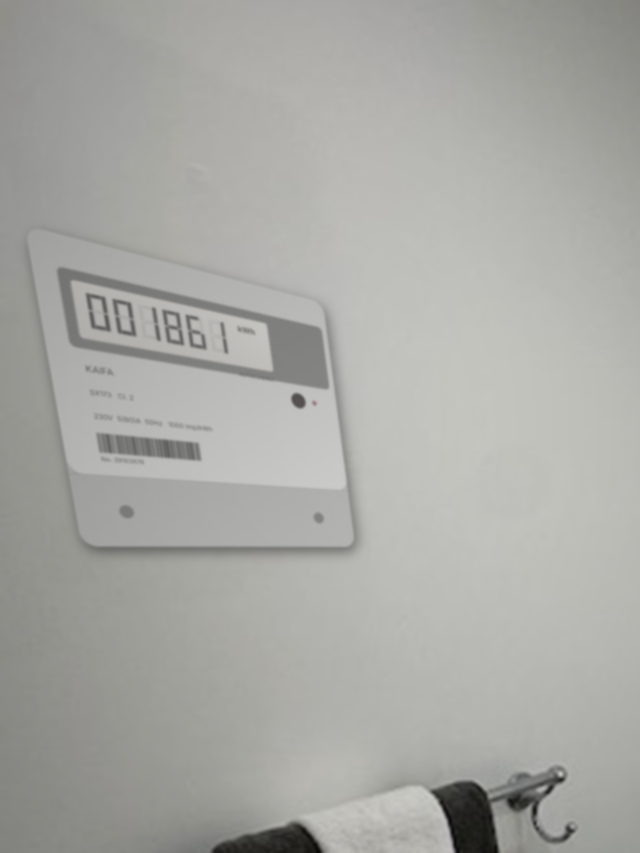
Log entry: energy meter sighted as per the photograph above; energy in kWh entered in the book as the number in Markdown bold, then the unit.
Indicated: **1861** kWh
